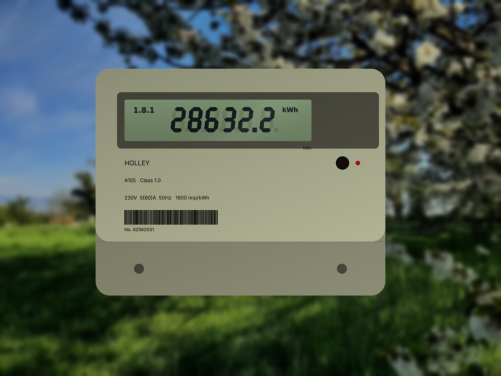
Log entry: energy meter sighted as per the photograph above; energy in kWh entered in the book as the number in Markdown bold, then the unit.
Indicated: **28632.2** kWh
